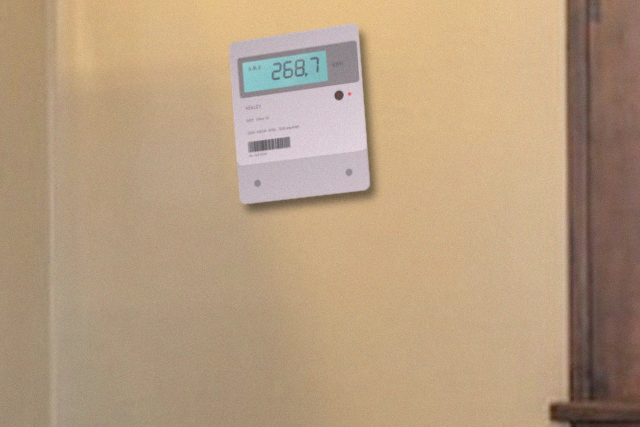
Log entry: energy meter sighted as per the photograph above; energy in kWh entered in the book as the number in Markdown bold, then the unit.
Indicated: **268.7** kWh
